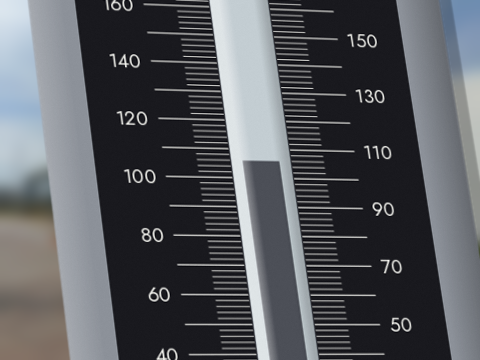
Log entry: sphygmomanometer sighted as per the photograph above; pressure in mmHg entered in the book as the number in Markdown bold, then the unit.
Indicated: **106** mmHg
